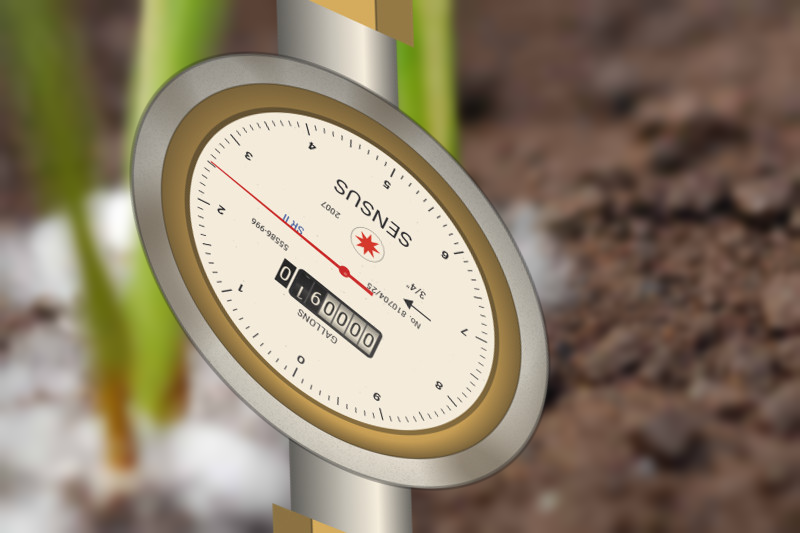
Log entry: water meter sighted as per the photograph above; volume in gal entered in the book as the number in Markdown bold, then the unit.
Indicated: **912.5** gal
